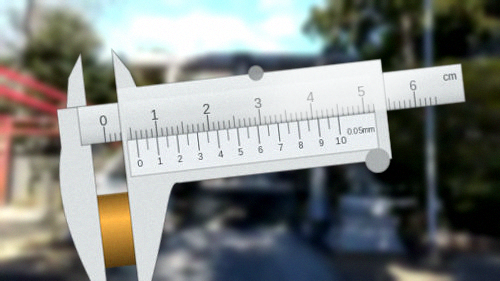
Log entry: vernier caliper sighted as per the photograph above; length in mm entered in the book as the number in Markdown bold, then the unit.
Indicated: **6.0** mm
